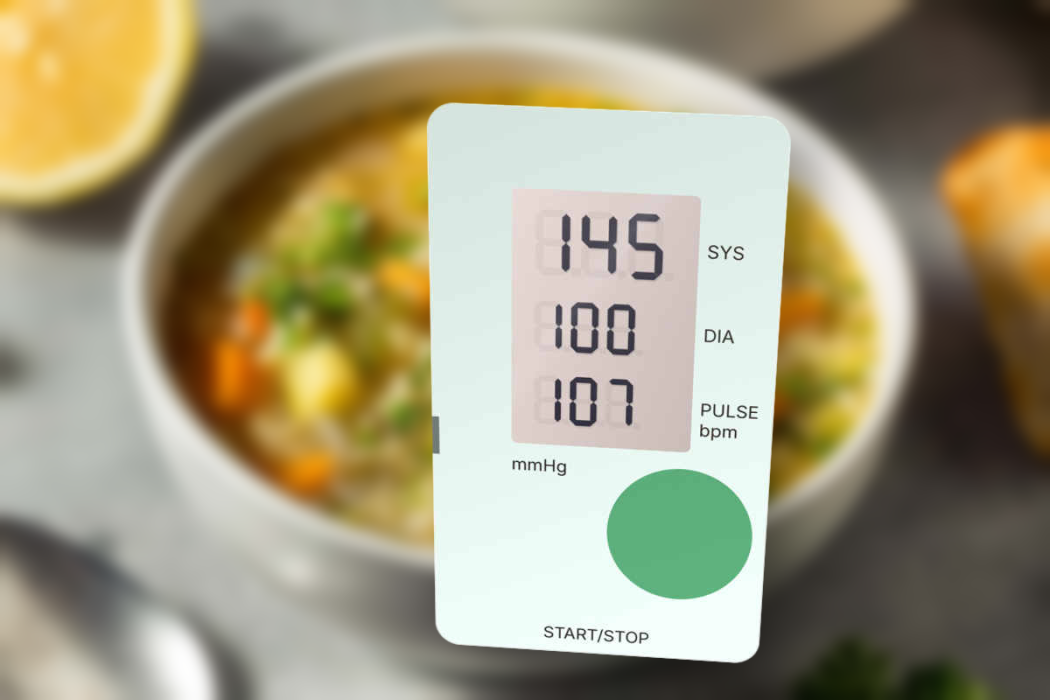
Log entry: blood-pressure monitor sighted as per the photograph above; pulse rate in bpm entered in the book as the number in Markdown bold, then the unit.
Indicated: **107** bpm
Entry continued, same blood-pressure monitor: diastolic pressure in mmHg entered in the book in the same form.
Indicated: **100** mmHg
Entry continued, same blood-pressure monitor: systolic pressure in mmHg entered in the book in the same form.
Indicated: **145** mmHg
